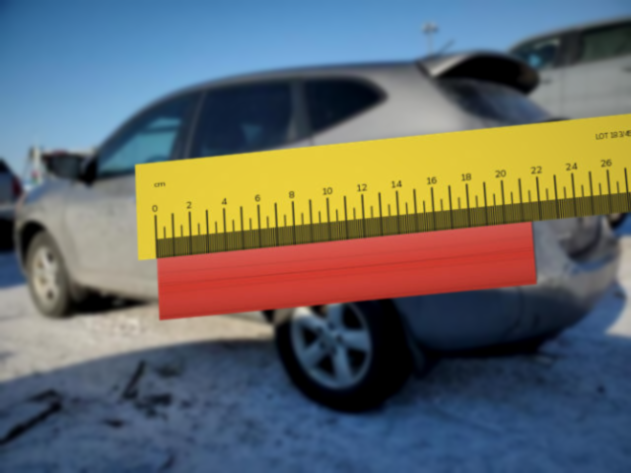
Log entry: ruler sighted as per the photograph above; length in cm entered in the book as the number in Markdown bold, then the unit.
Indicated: **21.5** cm
